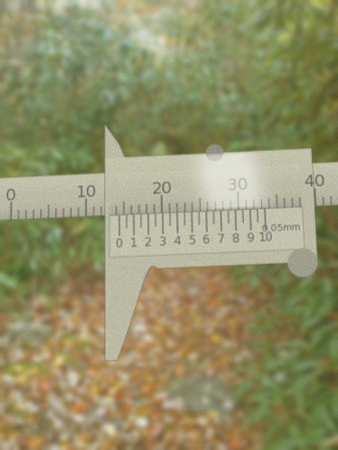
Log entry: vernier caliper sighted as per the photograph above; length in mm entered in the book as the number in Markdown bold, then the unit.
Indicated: **14.4** mm
